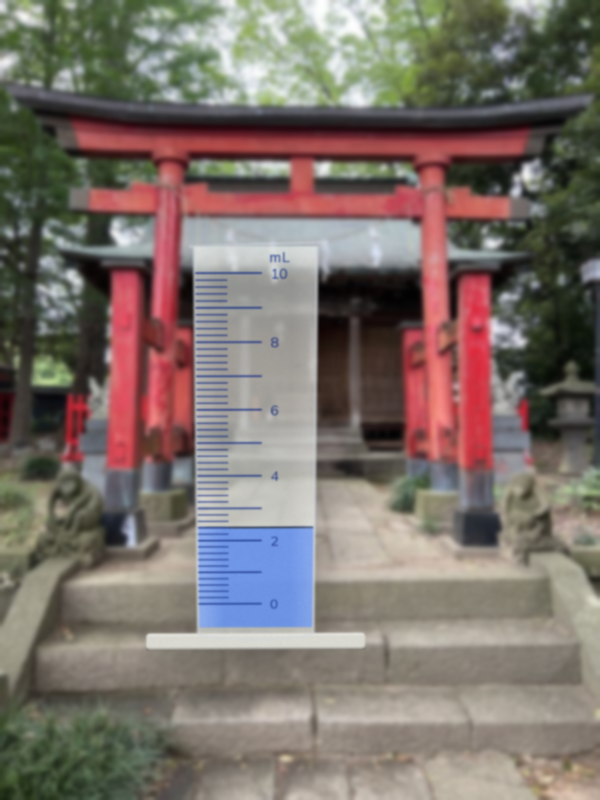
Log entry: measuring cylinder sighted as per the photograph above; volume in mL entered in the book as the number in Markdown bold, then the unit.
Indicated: **2.4** mL
